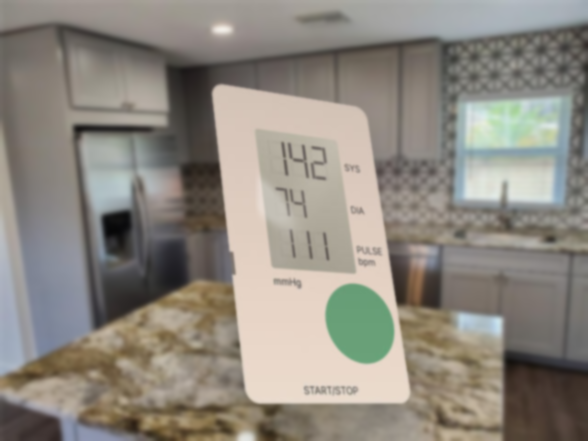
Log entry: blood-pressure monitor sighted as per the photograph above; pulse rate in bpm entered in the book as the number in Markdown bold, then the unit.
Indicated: **111** bpm
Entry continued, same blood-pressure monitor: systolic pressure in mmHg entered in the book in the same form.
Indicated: **142** mmHg
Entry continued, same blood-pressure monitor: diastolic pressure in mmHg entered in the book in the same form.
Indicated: **74** mmHg
